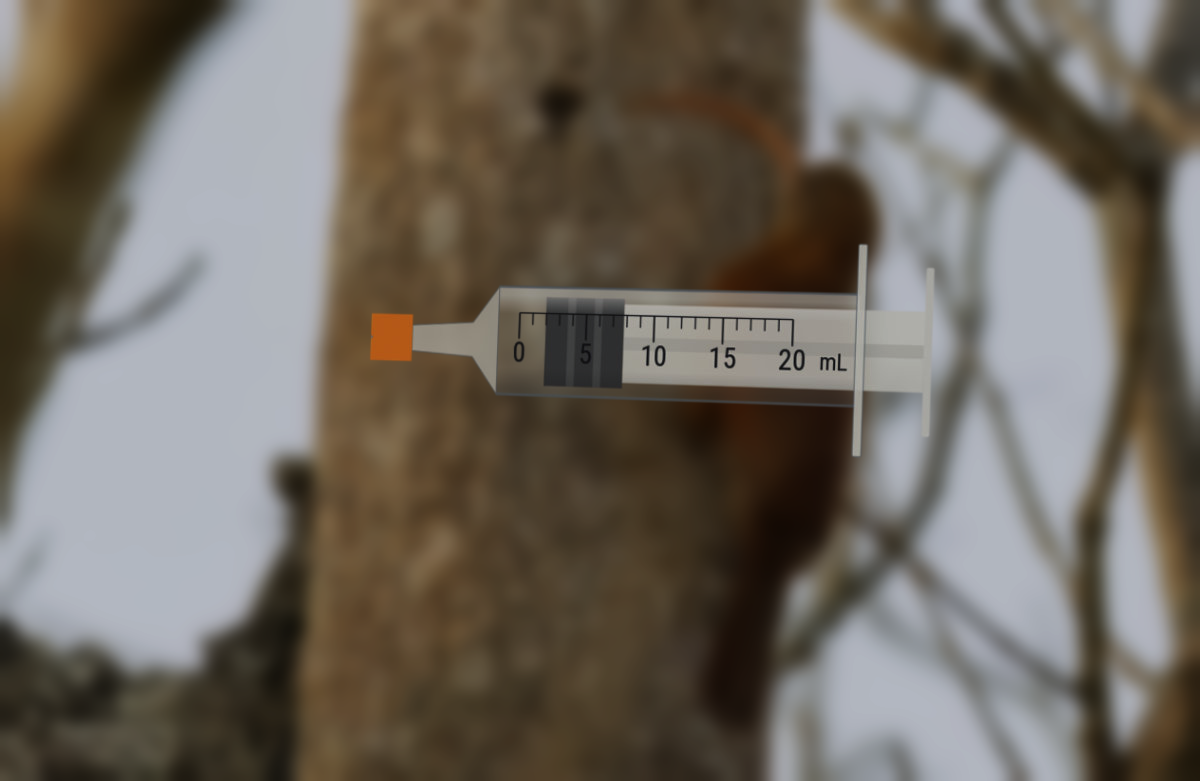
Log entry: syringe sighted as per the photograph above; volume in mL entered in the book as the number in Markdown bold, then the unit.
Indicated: **2** mL
